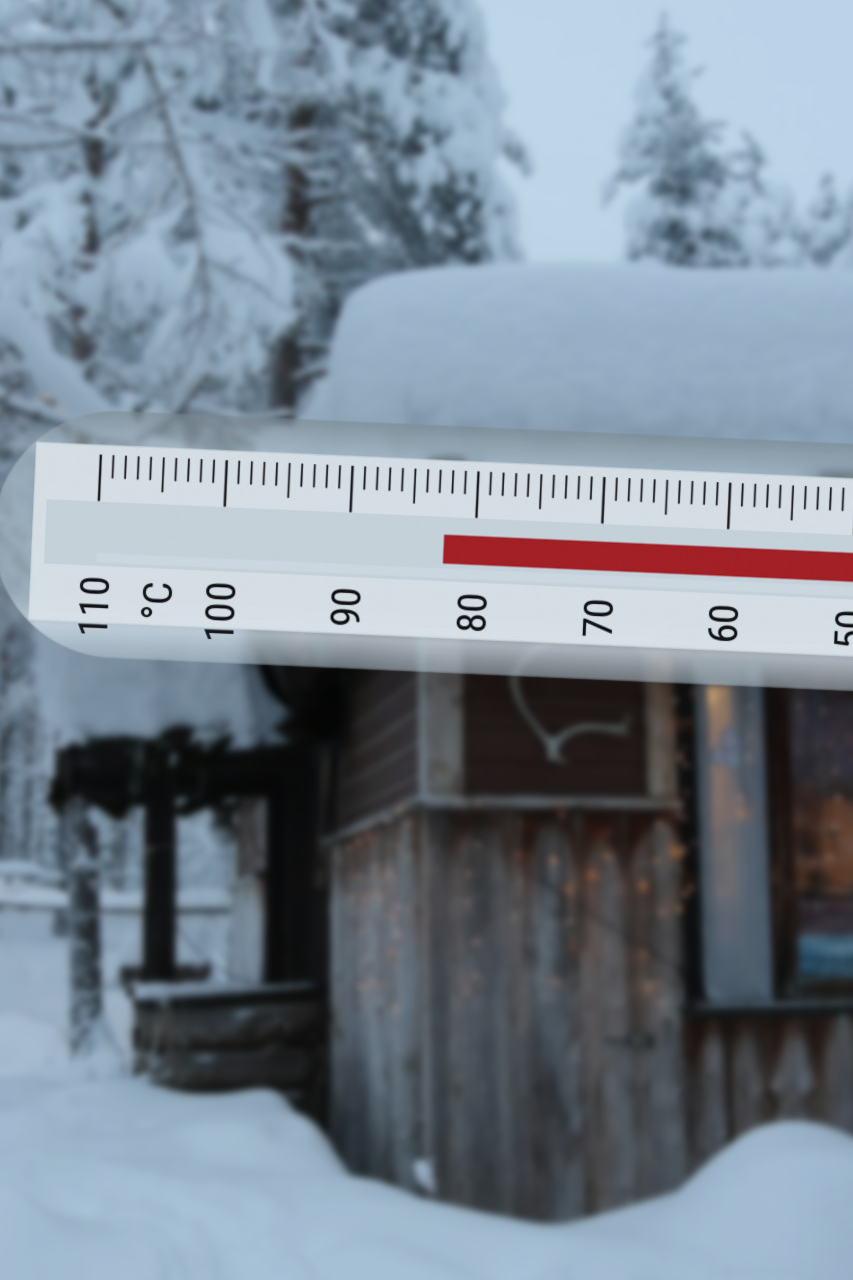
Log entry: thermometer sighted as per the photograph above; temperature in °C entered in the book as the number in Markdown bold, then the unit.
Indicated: **82.5** °C
